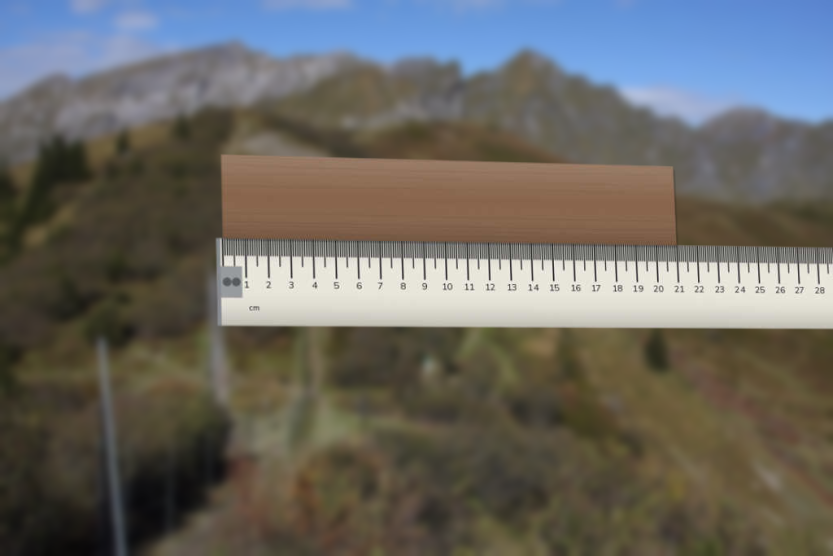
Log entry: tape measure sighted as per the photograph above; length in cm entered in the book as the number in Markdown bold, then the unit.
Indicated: **21** cm
